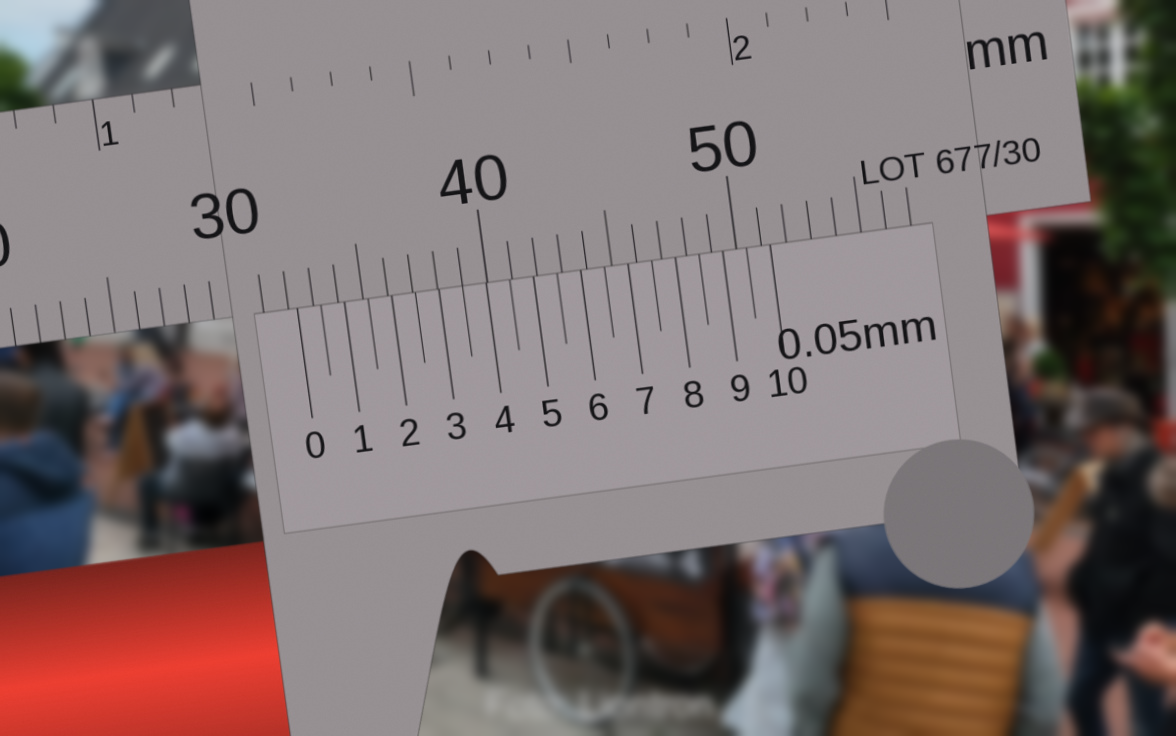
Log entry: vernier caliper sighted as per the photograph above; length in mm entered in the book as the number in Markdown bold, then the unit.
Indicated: **32.35** mm
